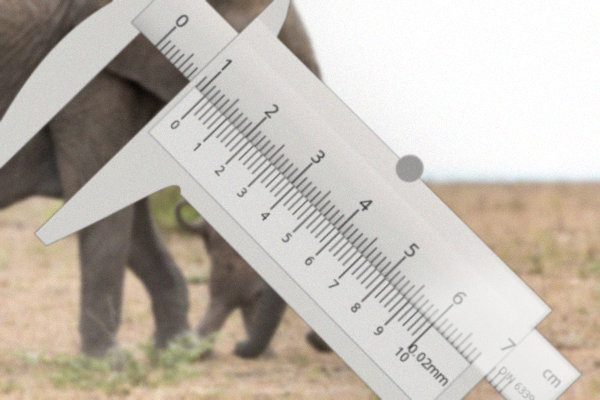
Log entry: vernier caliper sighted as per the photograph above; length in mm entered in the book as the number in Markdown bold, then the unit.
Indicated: **11.0** mm
